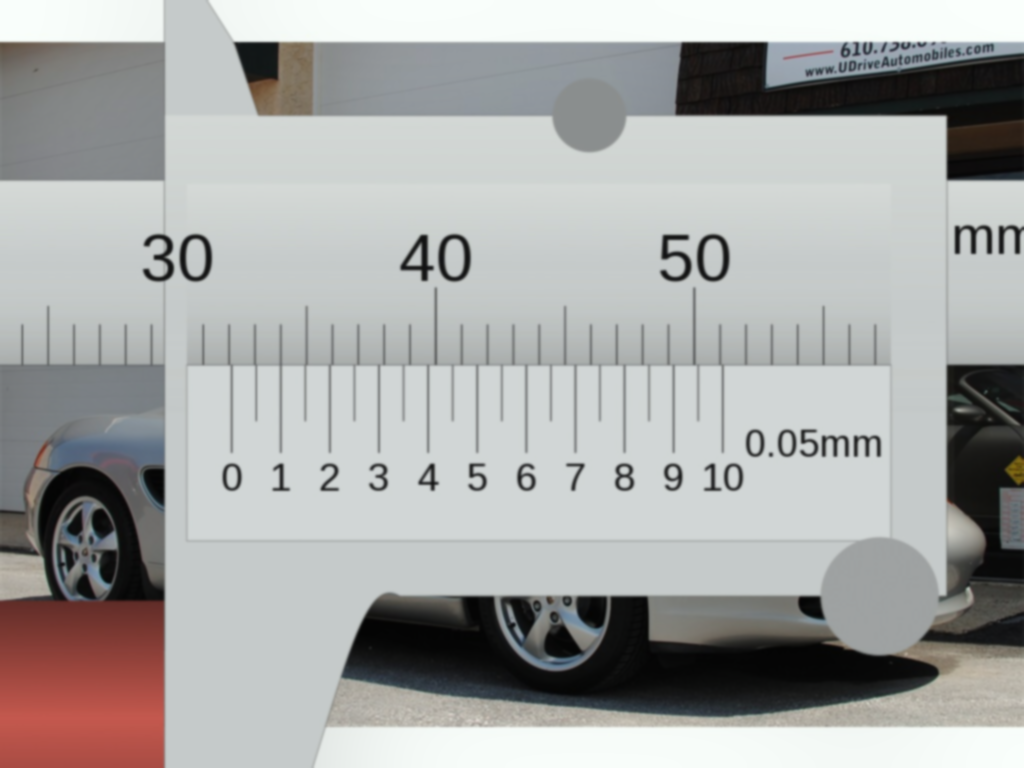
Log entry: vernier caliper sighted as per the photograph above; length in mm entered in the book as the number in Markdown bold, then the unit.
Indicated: **32.1** mm
